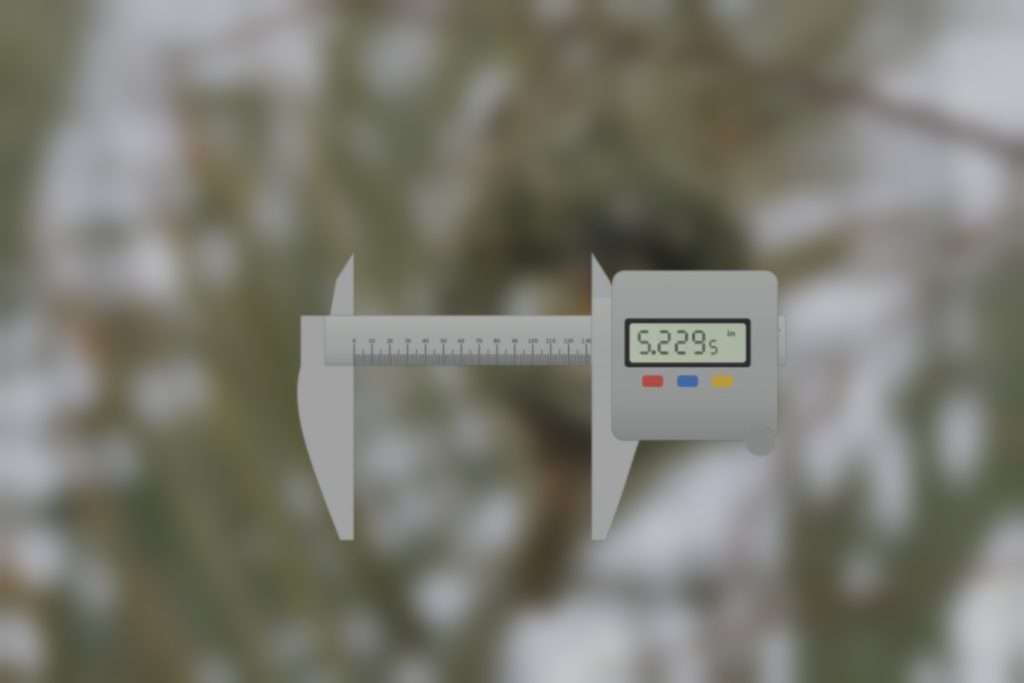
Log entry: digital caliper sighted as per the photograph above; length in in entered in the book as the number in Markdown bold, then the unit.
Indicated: **5.2295** in
